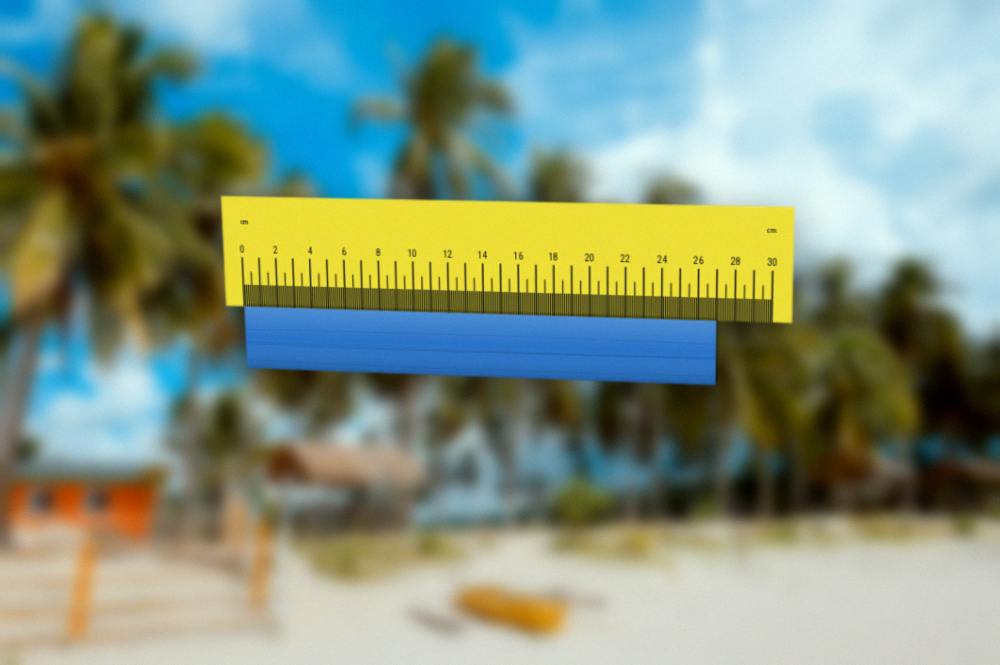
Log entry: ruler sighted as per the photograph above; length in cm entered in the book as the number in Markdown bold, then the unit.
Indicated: **27** cm
